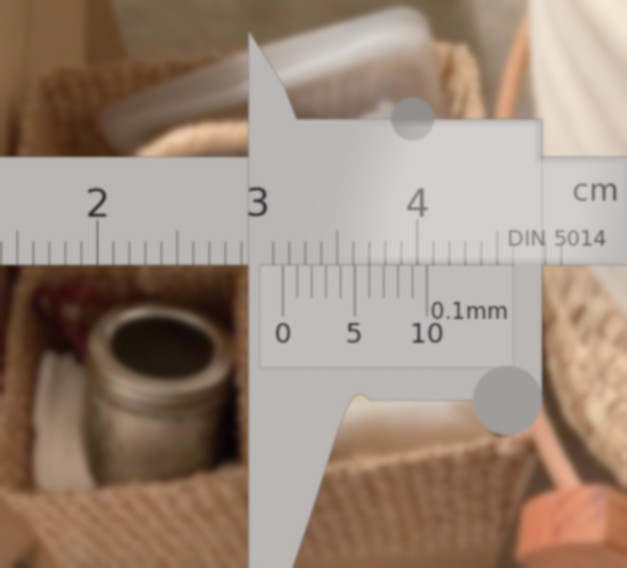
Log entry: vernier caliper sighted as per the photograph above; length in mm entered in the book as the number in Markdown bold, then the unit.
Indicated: **31.6** mm
